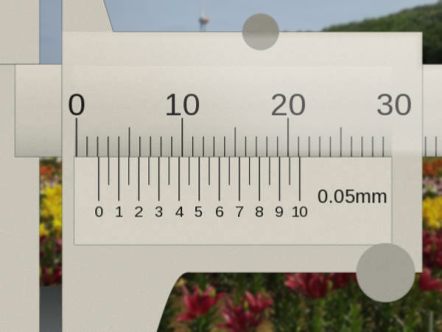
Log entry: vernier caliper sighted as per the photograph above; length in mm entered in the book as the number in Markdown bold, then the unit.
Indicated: **2.1** mm
